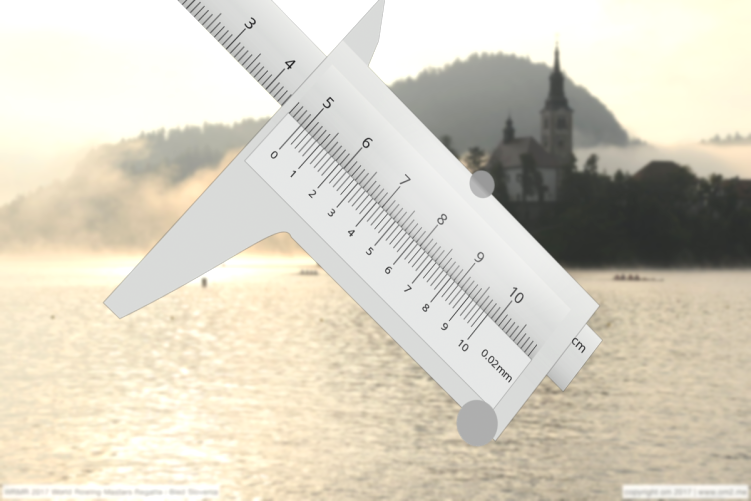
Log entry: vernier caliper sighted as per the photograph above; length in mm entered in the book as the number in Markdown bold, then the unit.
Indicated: **49.0** mm
